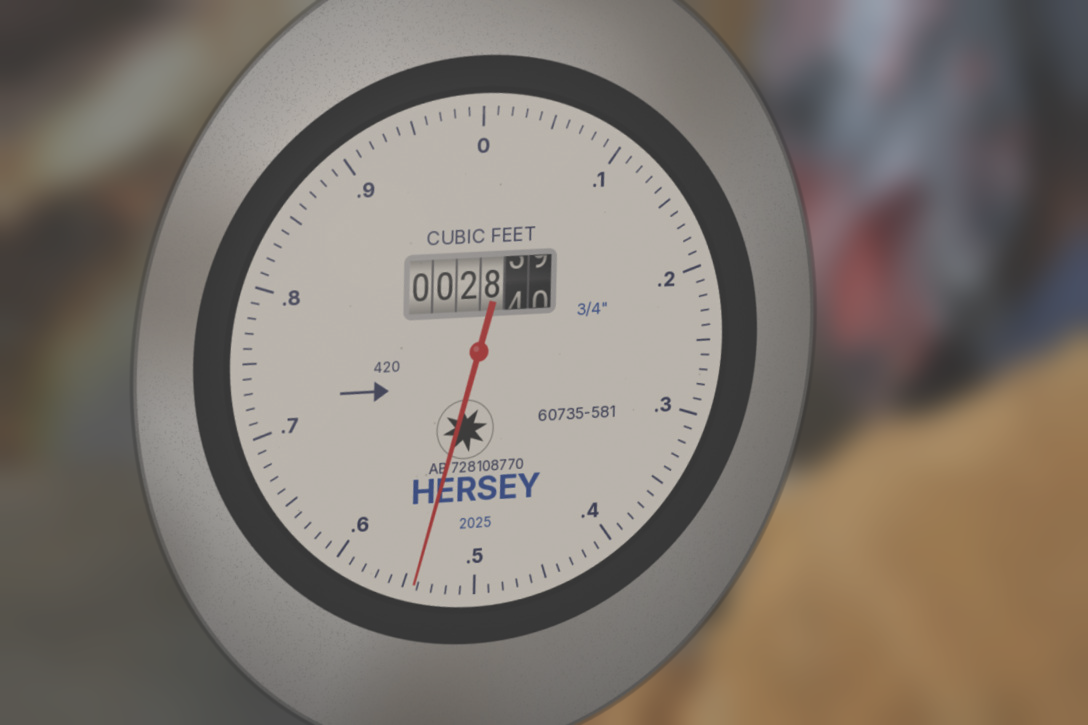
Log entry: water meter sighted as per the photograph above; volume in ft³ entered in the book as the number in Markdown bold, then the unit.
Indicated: **2839.54** ft³
